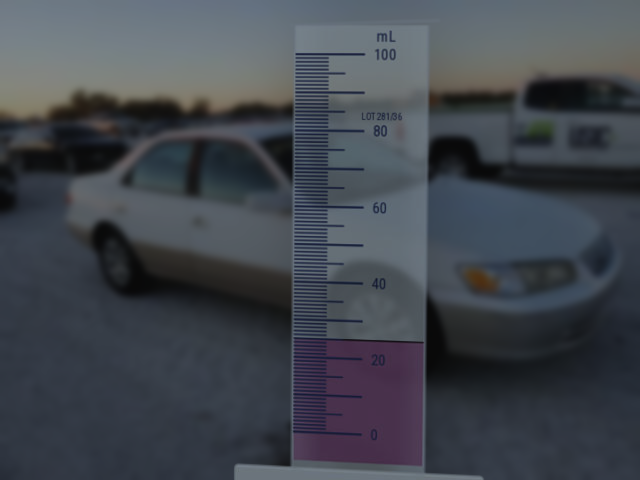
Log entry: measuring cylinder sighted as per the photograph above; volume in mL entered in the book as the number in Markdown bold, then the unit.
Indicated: **25** mL
